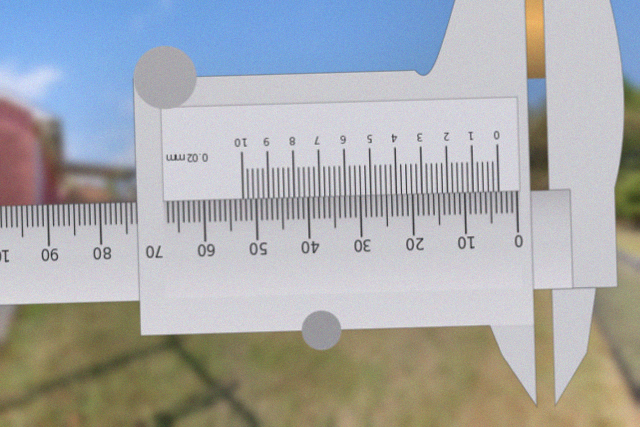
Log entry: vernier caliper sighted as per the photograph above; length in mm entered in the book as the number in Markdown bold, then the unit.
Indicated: **3.5** mm
